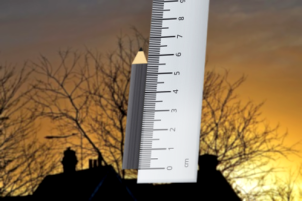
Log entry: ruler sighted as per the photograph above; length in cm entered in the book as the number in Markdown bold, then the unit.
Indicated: **6.5** cm
